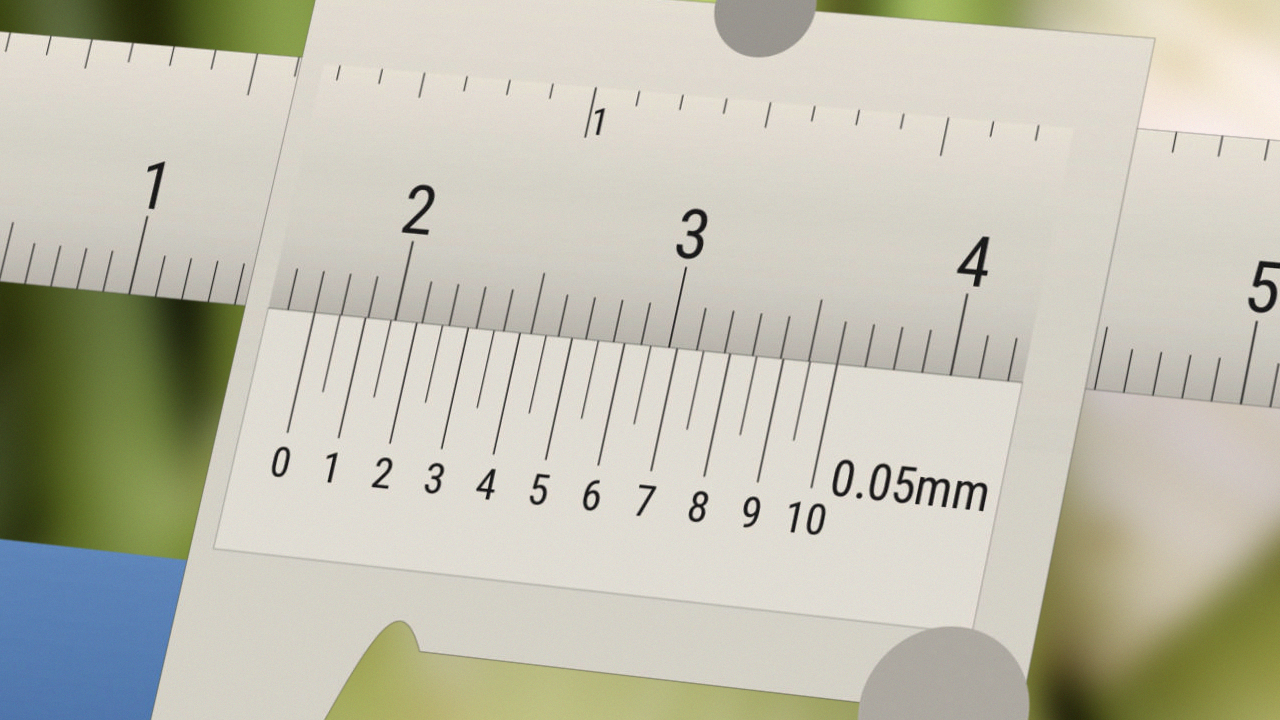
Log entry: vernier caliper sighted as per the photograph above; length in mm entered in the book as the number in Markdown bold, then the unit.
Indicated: **17.00** mm
